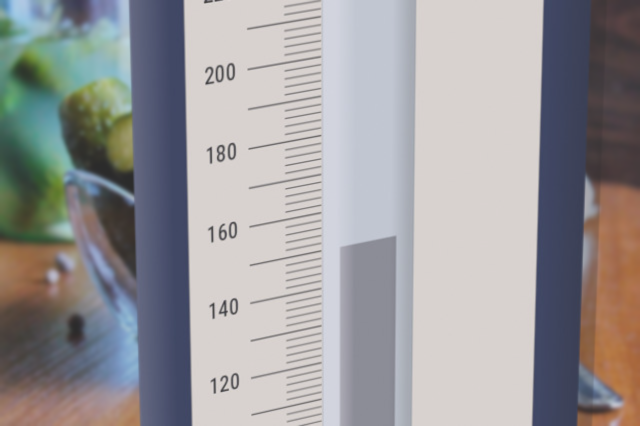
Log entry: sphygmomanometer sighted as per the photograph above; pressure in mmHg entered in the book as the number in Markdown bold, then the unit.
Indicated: **150** mmHg
